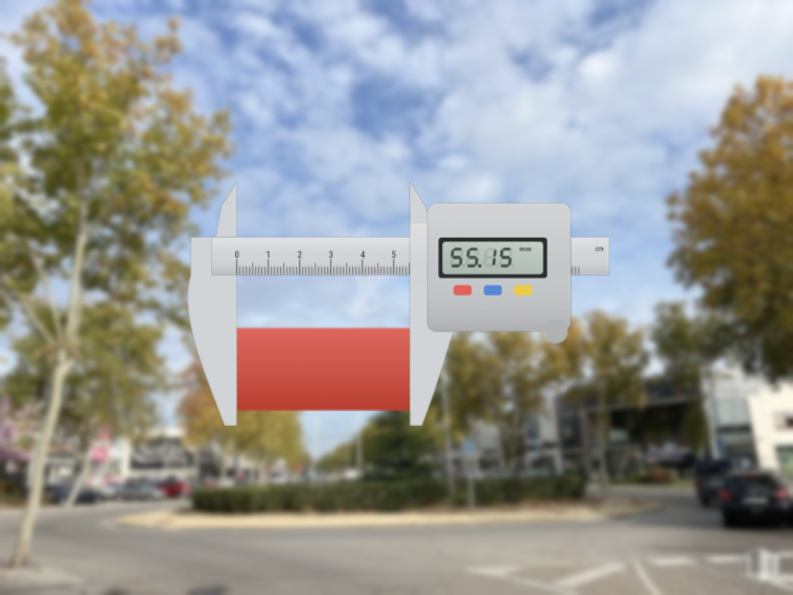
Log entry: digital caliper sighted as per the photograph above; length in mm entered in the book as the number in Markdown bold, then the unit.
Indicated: **55.15** mm
